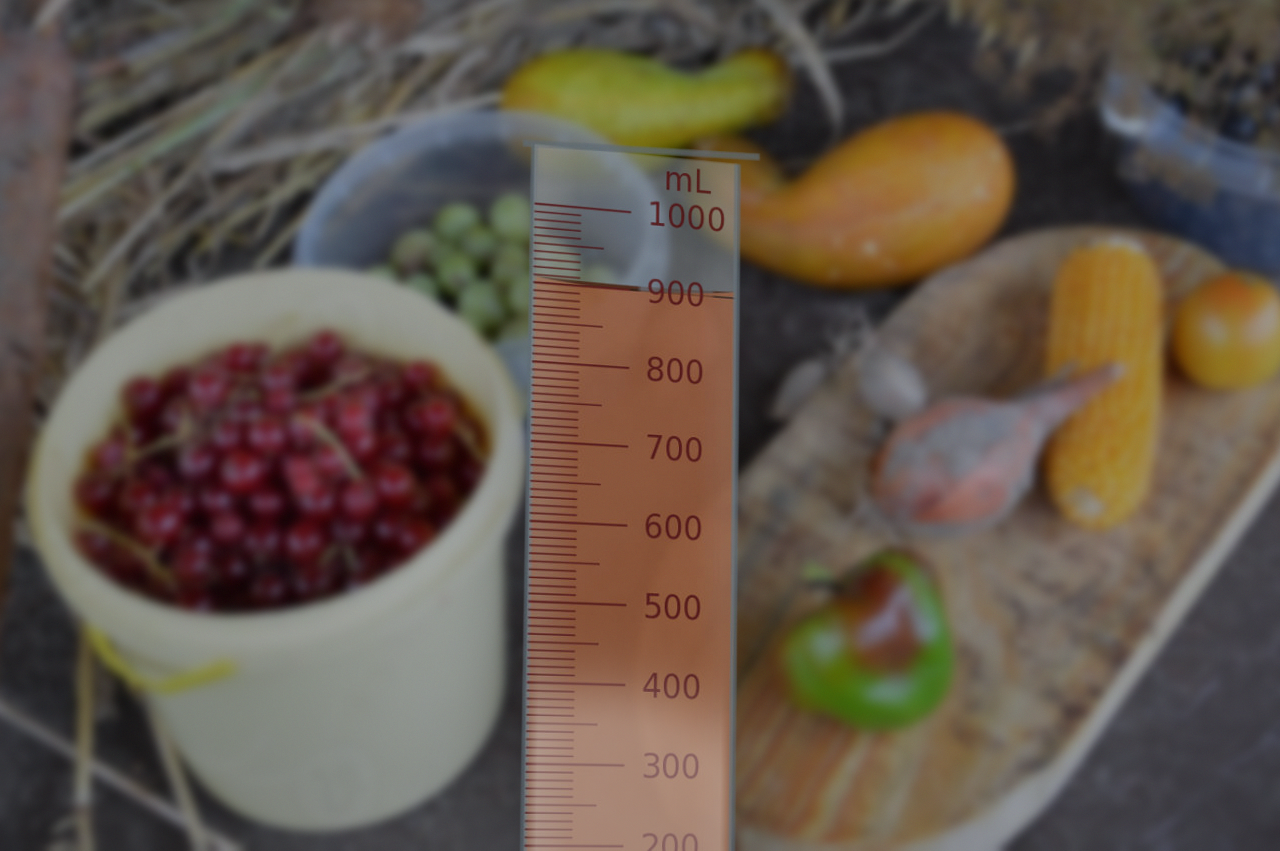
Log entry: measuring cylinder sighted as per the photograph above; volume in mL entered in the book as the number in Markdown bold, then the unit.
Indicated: **900** mL
